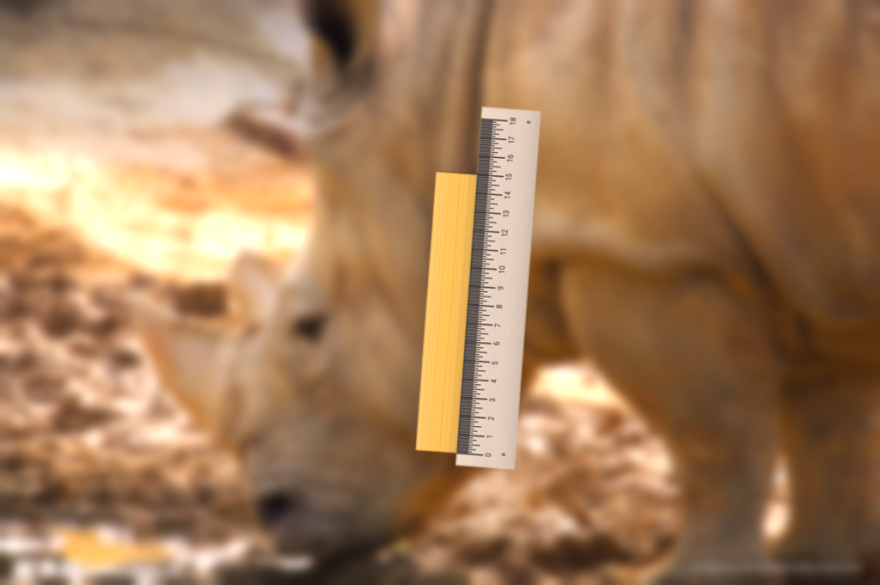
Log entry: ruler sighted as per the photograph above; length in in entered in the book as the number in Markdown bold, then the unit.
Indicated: **15** in
